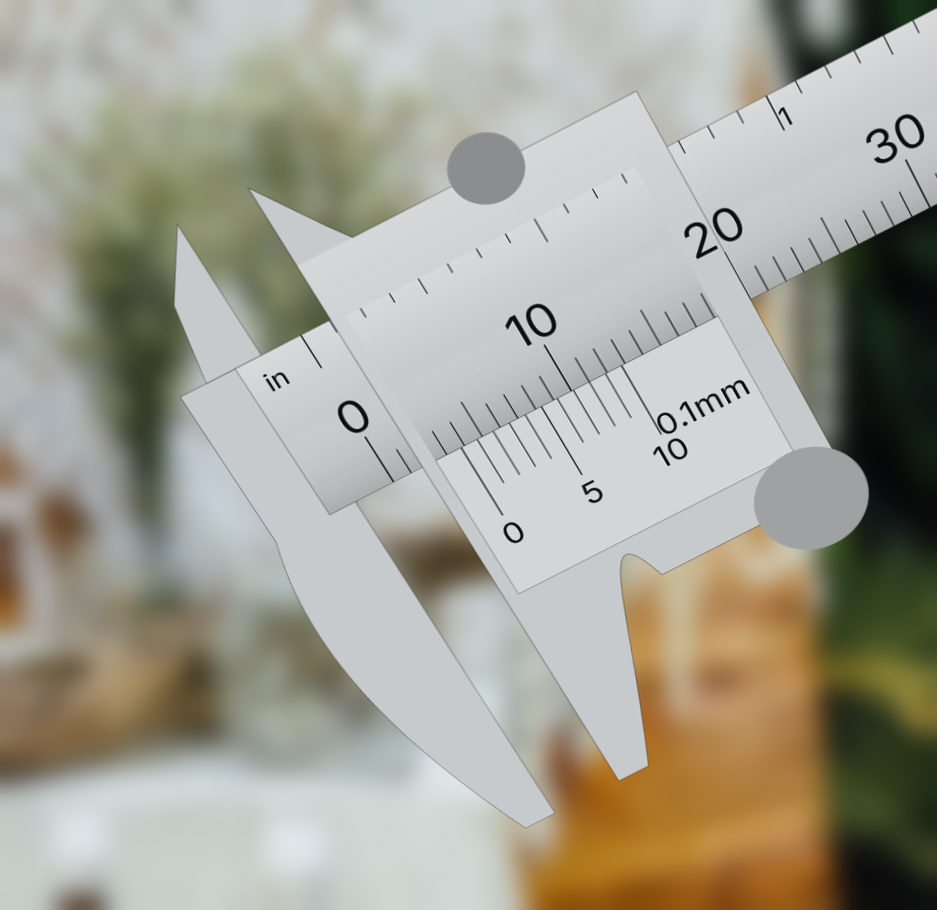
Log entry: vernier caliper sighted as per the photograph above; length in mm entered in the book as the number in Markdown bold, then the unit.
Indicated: **3.8** mm
